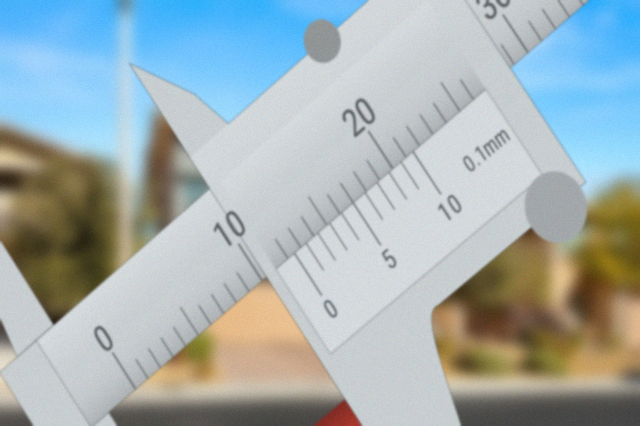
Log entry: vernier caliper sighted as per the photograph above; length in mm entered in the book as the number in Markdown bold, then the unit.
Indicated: **12.5** mm
